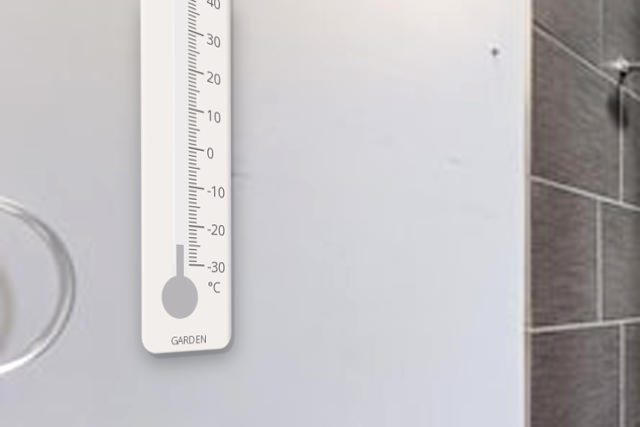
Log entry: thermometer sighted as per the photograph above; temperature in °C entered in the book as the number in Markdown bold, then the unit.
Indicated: **-25** °C
